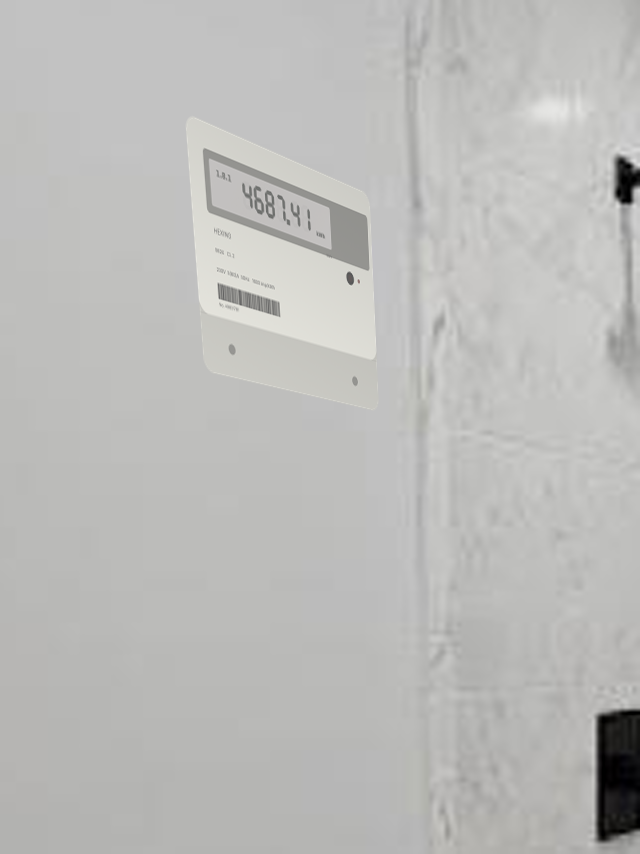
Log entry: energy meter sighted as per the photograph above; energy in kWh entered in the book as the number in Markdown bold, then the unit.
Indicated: **4687.41** kWh
